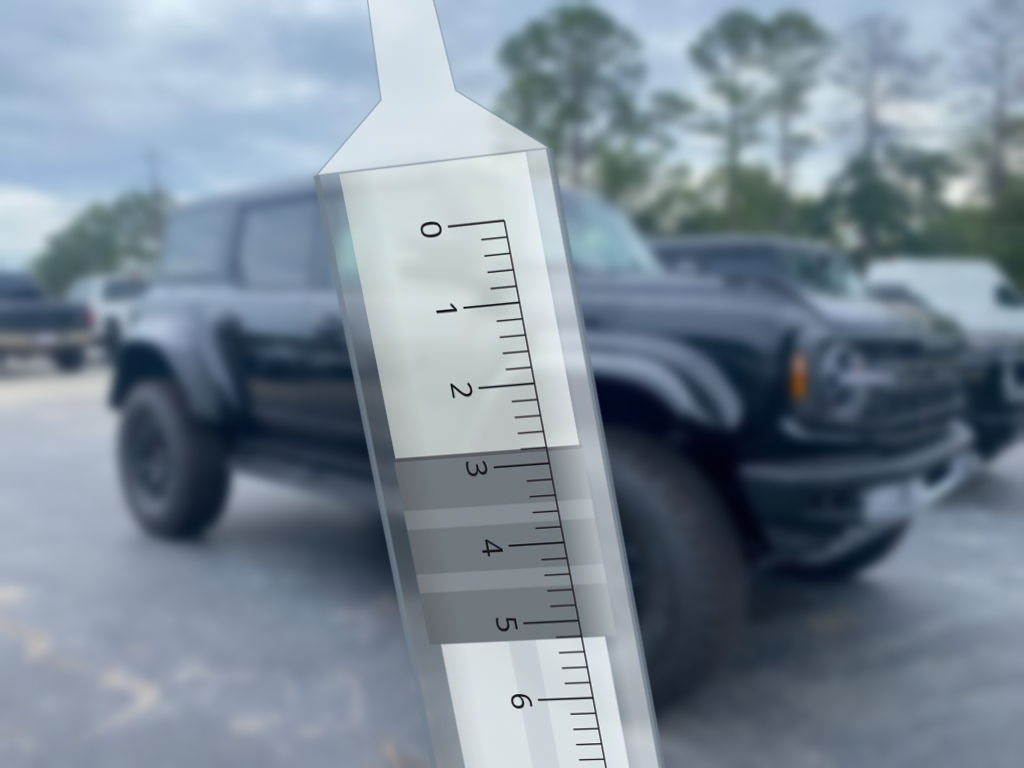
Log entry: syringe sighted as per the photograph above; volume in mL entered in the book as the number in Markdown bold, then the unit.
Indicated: **2.8** mL
